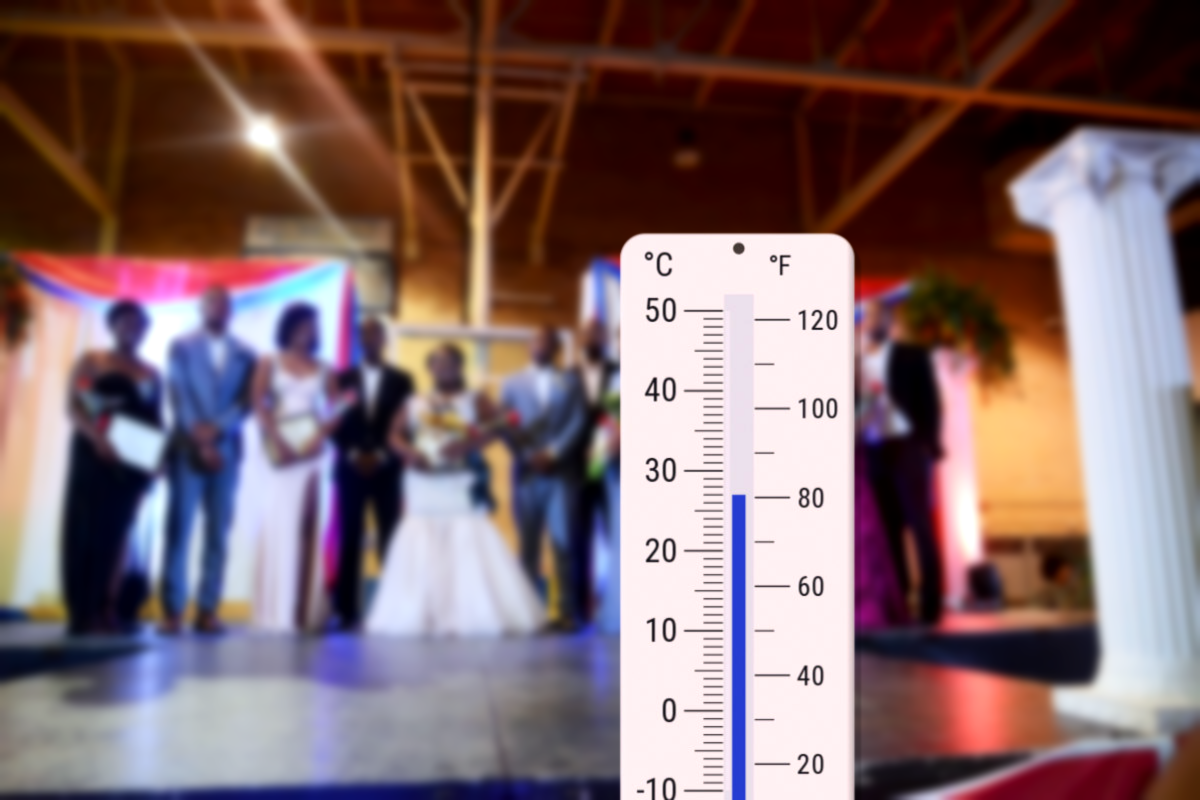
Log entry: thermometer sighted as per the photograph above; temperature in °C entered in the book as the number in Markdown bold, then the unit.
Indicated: **27** °C
